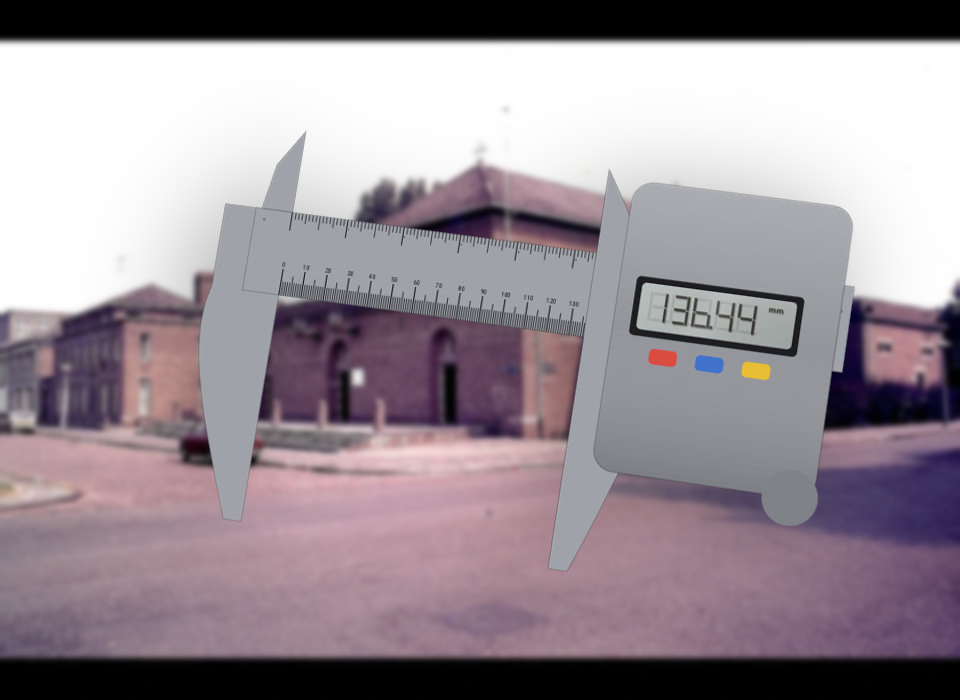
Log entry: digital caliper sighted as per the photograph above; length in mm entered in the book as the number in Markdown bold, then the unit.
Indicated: **136.44** mm
